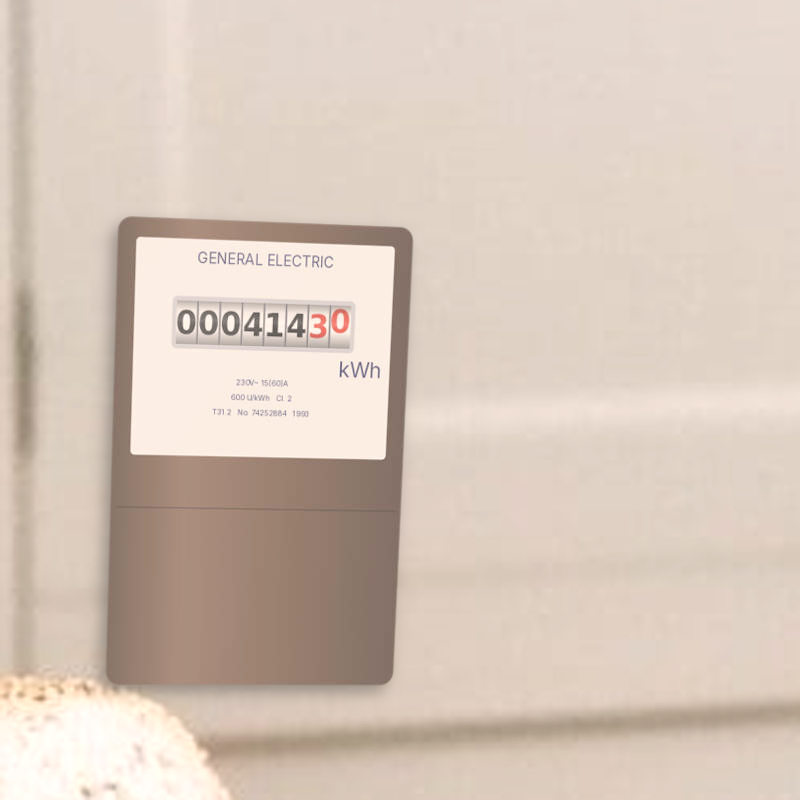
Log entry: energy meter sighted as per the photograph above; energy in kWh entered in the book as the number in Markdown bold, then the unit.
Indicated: **414.30** kWh
